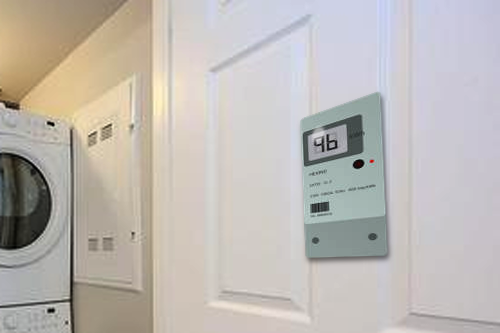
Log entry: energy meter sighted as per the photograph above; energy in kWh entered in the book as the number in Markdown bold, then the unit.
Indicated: **96** kWh
